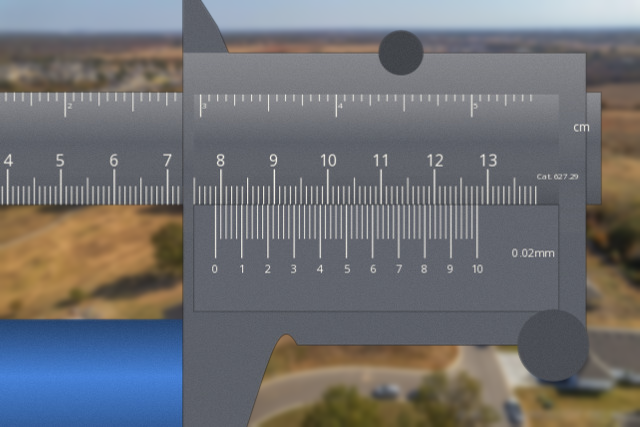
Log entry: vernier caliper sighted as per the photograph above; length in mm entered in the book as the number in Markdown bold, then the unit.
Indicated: **79.0** mm
